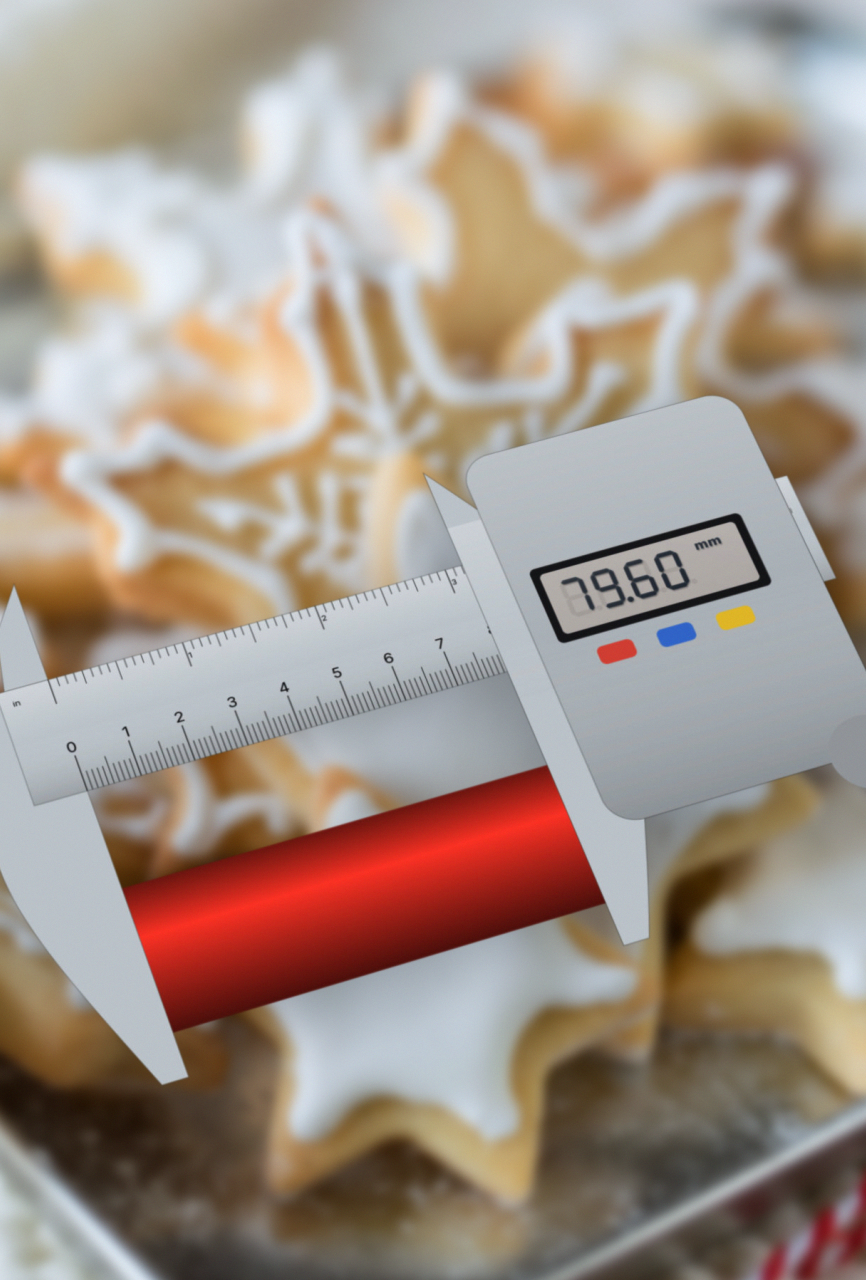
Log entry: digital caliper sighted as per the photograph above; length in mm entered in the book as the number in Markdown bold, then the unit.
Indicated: **79.60** mm
